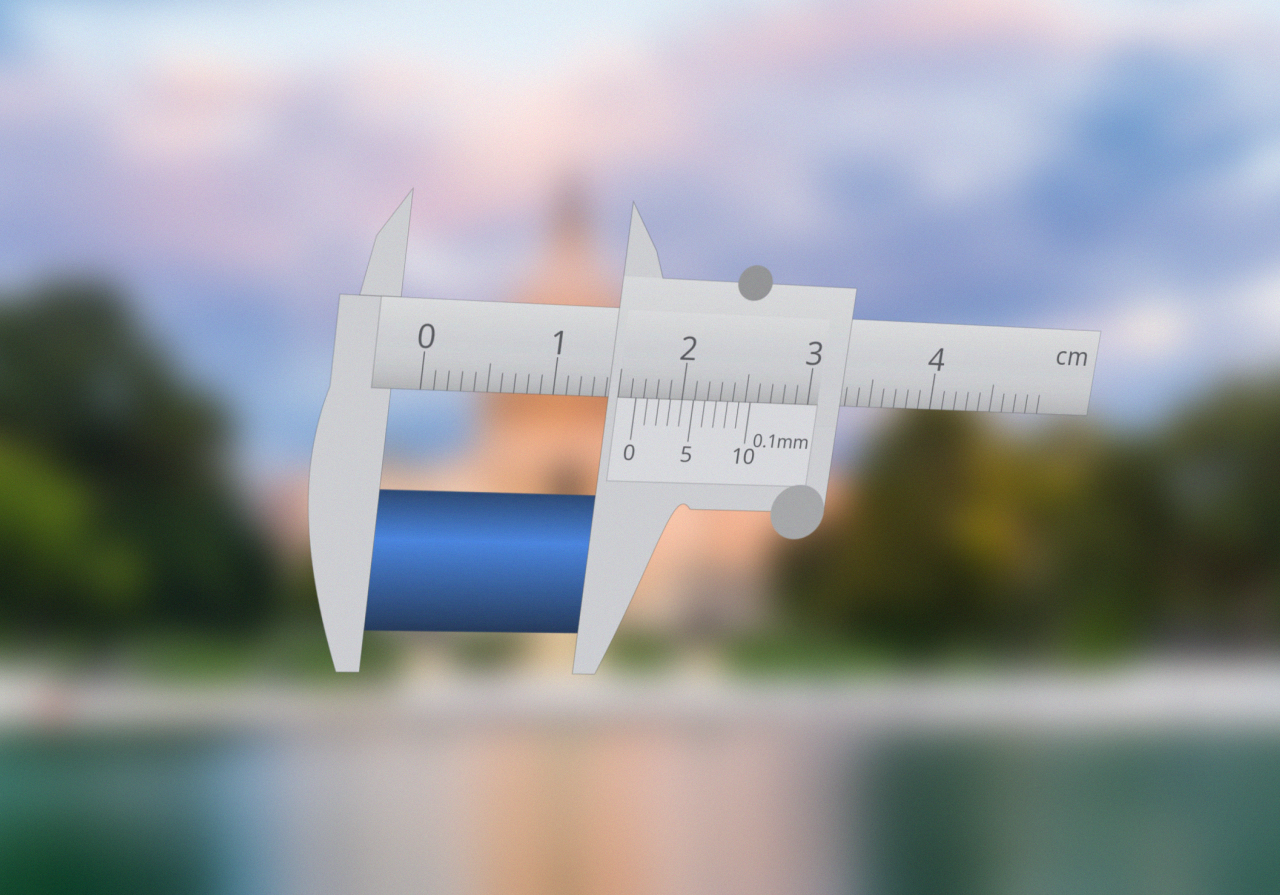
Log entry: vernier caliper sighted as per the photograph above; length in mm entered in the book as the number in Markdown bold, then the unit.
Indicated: **16.4** mm
